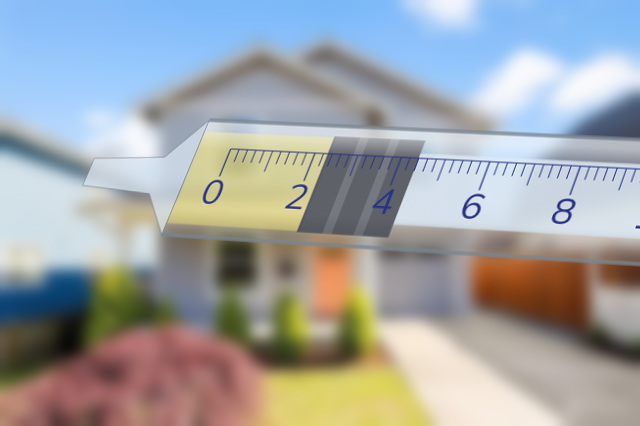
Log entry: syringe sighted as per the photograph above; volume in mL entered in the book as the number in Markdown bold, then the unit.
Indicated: **2.3** mL
